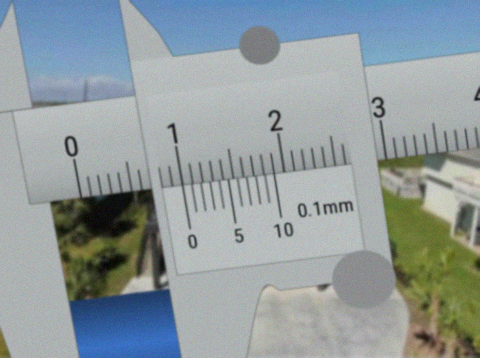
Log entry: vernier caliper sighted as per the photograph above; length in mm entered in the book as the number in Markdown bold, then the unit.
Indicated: **10.0** mm
